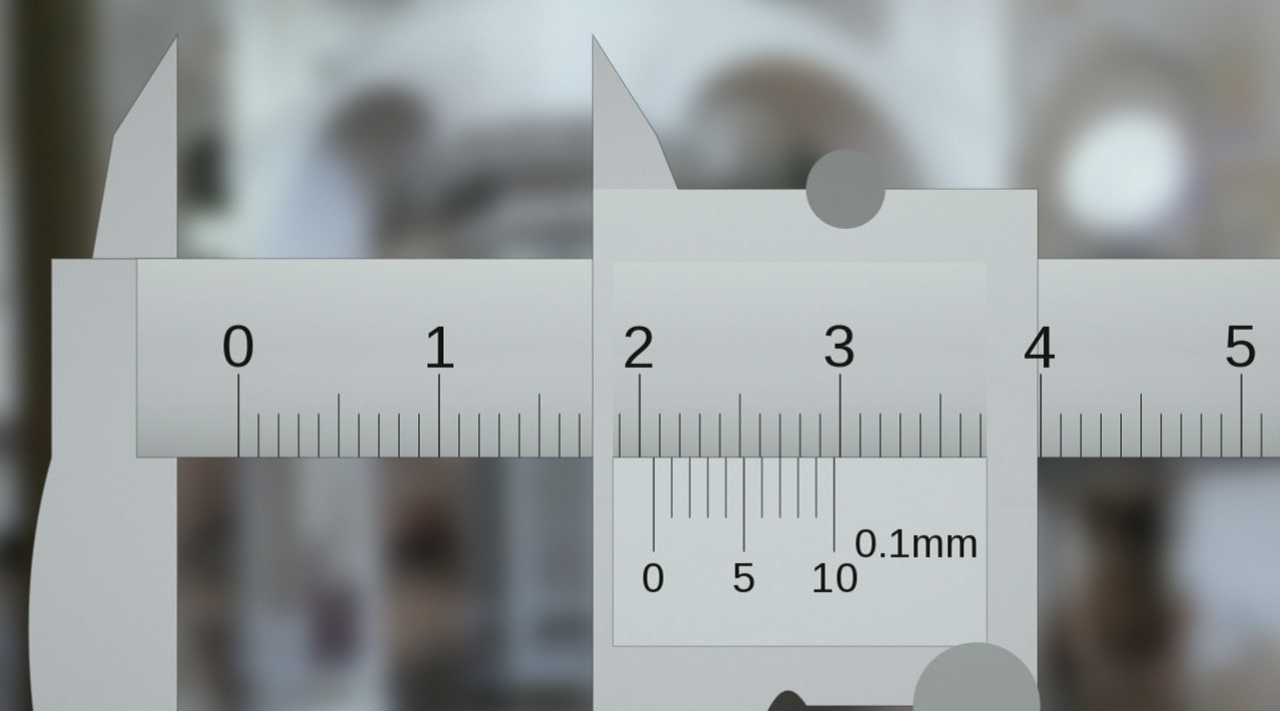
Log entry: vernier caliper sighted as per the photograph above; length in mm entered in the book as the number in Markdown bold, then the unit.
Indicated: **20.7** mm
